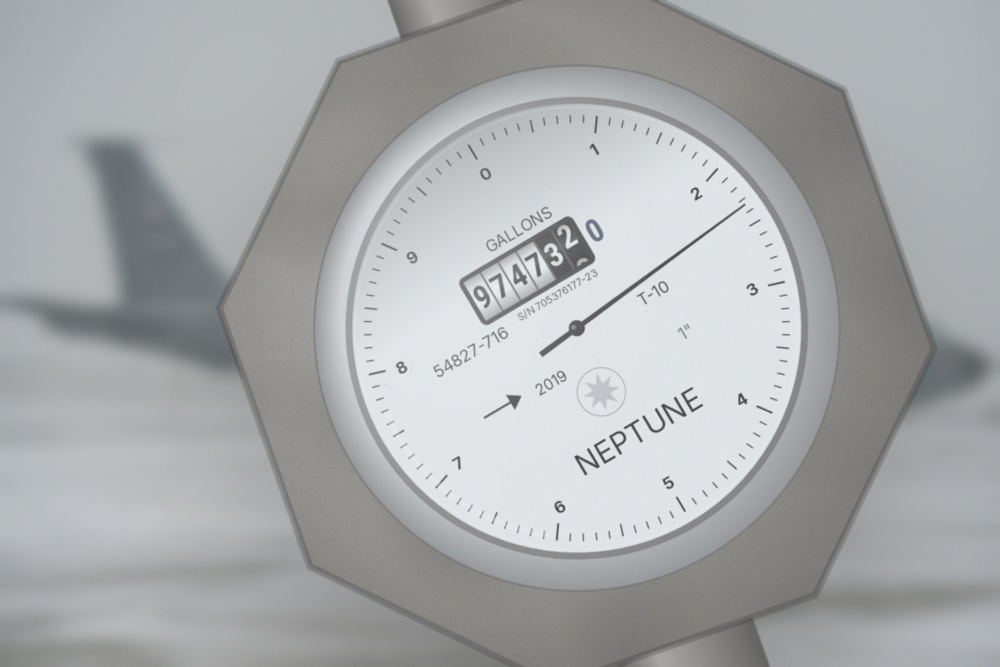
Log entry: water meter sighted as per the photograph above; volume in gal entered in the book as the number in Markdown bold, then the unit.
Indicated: **9747322.3** gal
